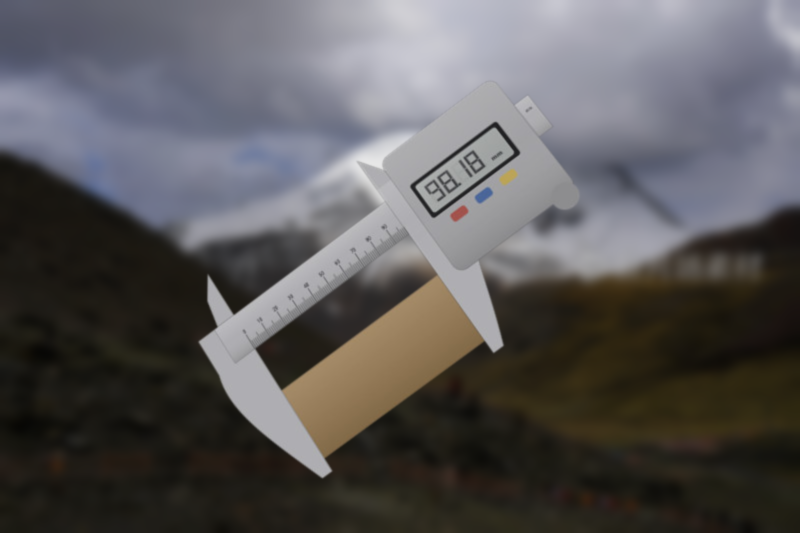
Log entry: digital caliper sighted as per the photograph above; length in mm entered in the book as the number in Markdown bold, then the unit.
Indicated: **98.18** mm
